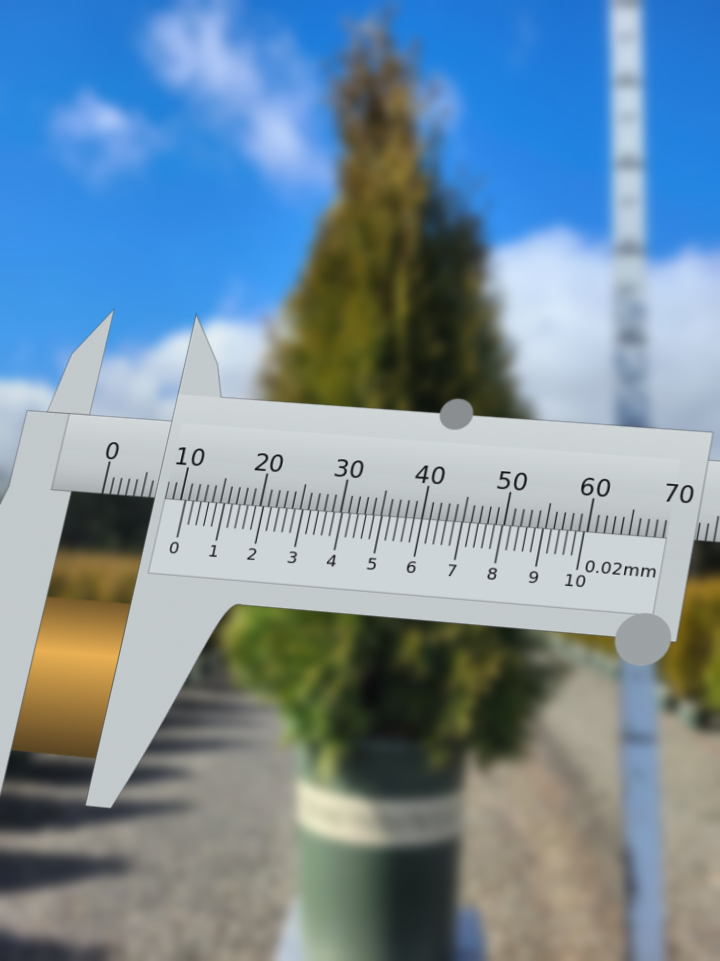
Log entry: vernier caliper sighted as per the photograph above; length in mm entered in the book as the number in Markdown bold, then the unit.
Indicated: **10.6** mm
